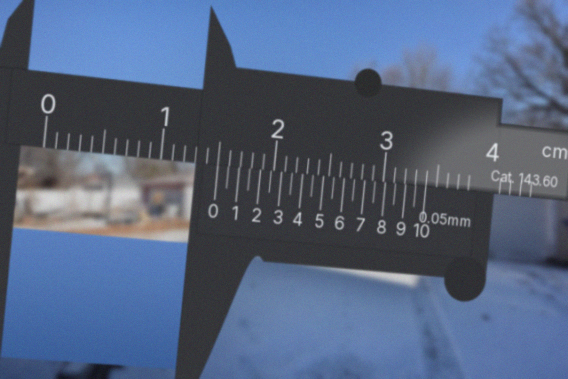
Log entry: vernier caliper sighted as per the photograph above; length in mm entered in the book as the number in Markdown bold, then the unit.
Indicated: **15.0** mm
